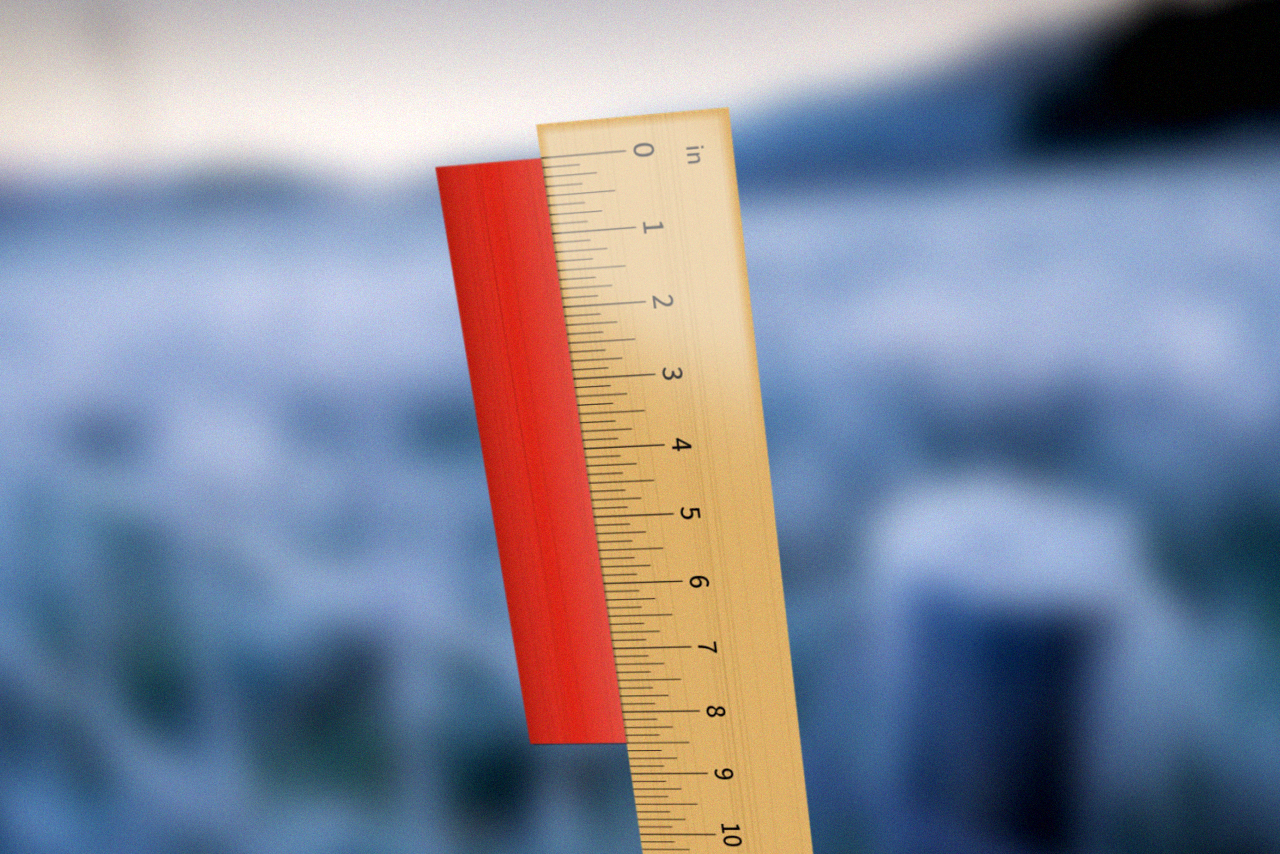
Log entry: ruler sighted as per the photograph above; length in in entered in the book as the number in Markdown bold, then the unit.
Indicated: **8.5** in
